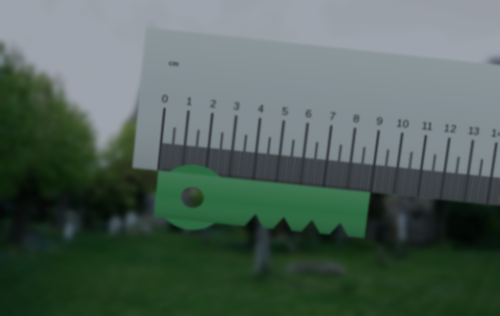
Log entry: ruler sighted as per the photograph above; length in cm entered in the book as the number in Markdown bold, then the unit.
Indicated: **9** cm
